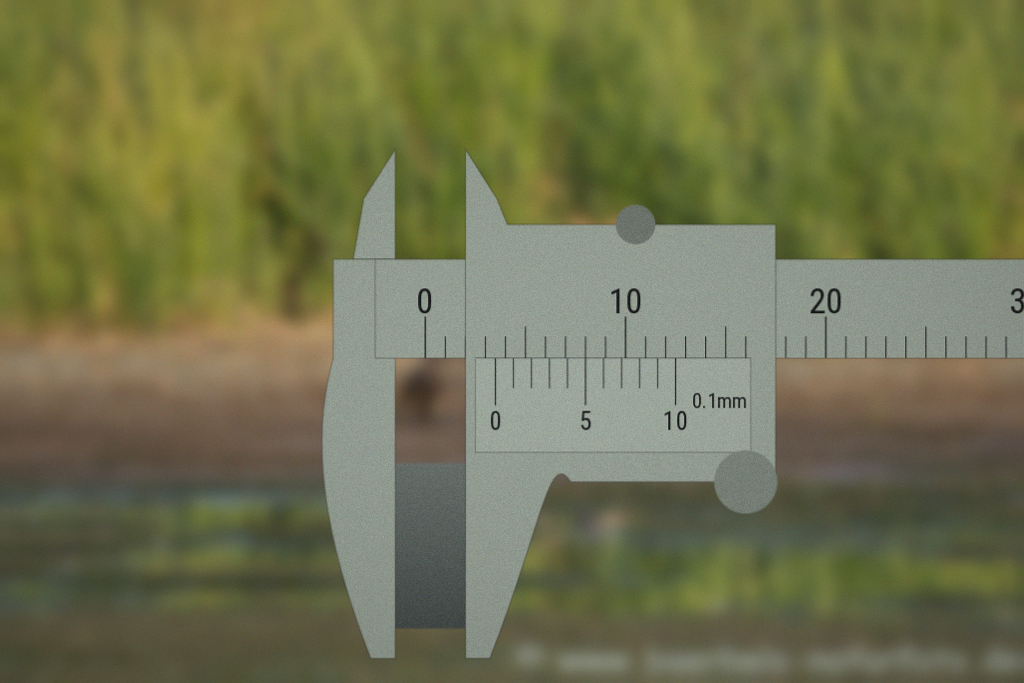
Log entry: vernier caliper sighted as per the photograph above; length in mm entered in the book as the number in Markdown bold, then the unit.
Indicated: **3.5** mm
